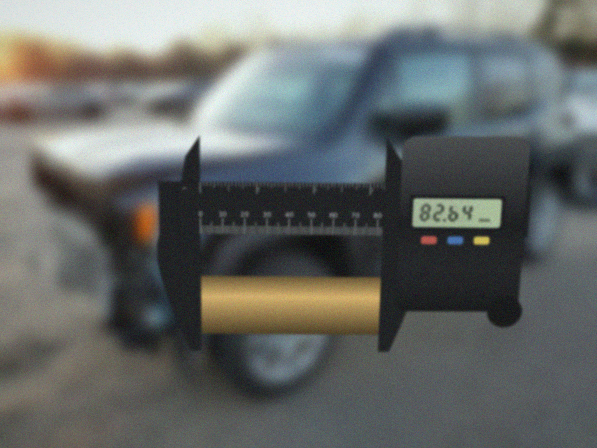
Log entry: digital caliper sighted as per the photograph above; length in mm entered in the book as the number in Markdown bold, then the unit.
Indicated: **82.64** mm
